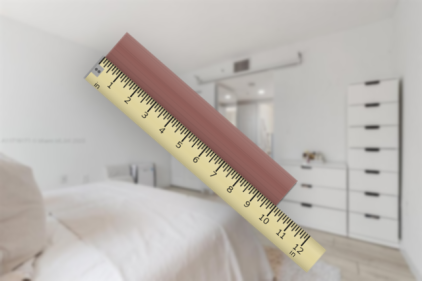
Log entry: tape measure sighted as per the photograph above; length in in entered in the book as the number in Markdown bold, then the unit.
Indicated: **10** in
